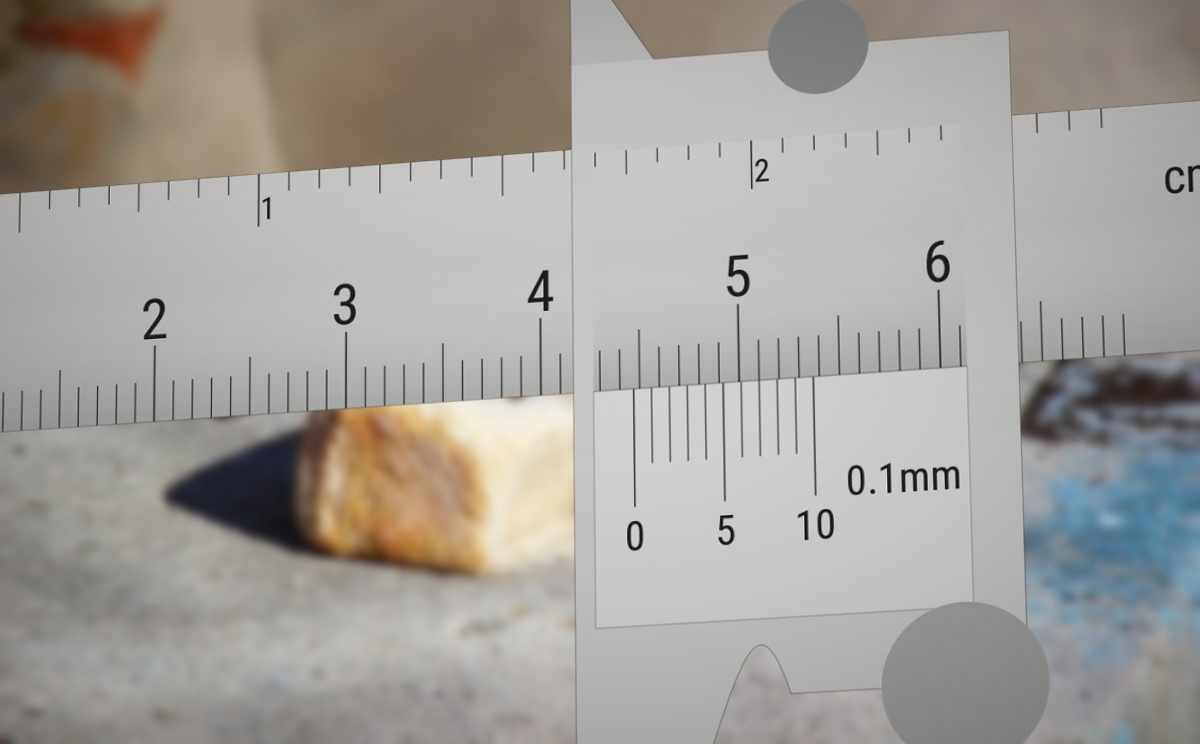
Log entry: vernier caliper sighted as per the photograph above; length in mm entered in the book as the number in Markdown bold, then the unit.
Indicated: **44.7** mm
